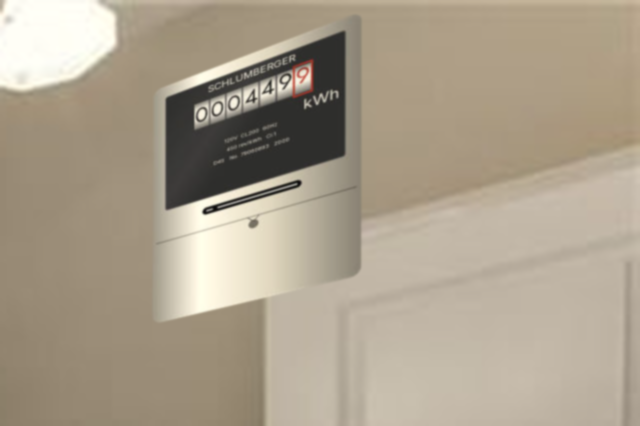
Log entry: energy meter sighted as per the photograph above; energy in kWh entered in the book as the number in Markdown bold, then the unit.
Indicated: **449.9** kWh
